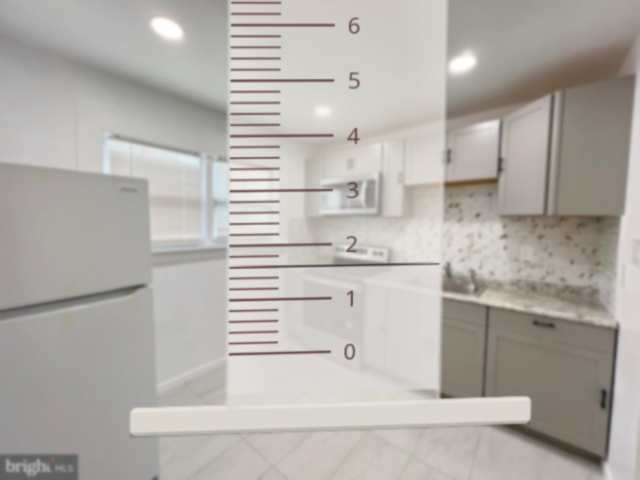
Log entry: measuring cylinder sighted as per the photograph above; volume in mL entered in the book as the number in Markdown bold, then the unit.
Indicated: **1.6** mL
